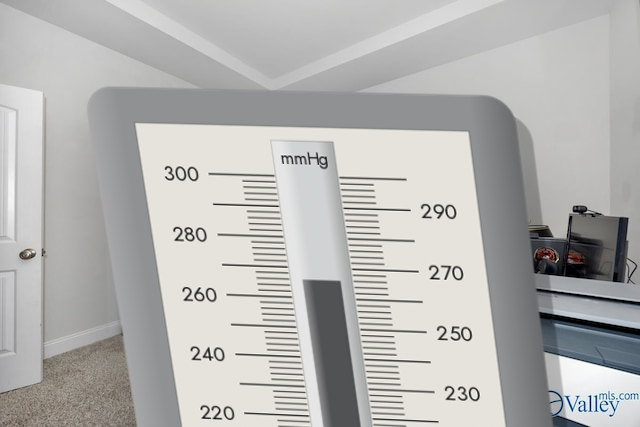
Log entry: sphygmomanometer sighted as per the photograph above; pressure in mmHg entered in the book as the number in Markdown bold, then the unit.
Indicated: **266** mmHg
